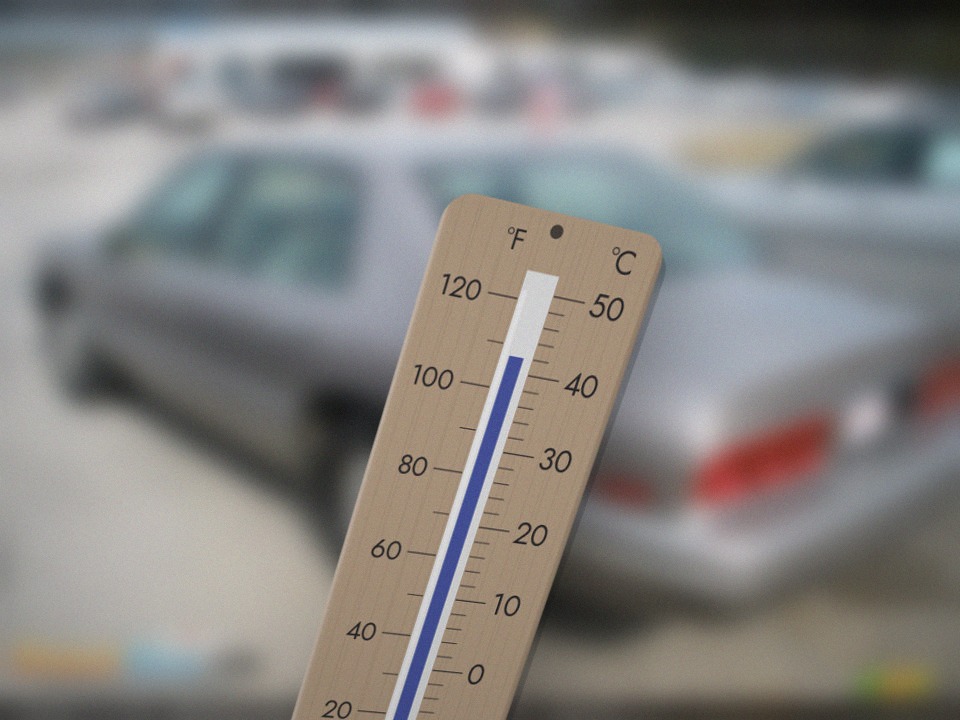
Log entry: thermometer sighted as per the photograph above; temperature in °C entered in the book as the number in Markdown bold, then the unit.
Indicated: **42** °C
